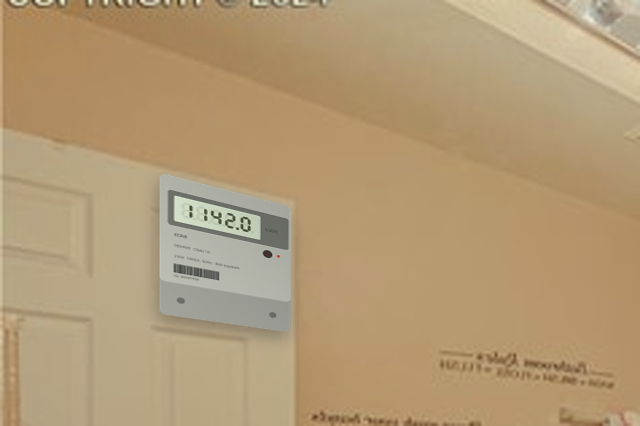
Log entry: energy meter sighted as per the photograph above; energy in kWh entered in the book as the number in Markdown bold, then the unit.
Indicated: **1142.0** kWh
